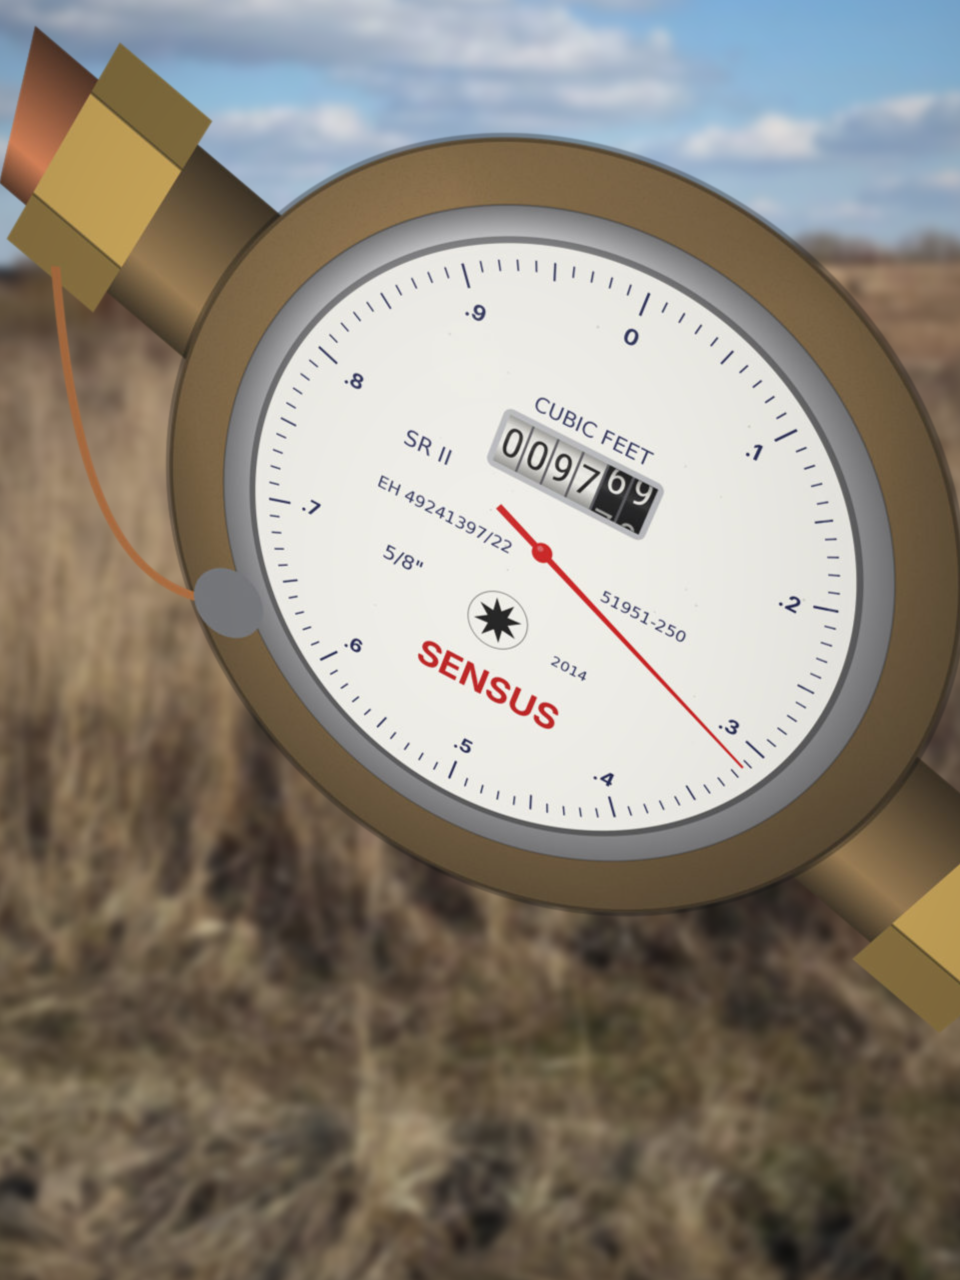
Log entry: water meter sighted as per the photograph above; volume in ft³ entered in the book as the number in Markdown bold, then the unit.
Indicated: **9769.31** ft³
